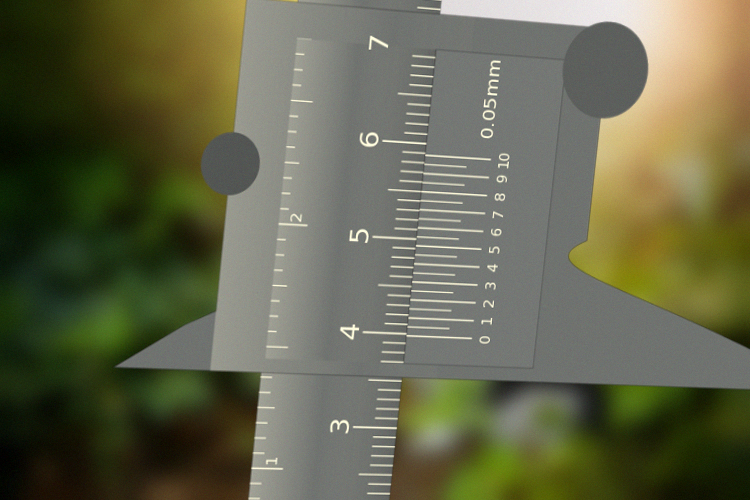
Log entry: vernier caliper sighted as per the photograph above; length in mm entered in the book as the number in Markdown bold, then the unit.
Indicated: **39.8** mm
